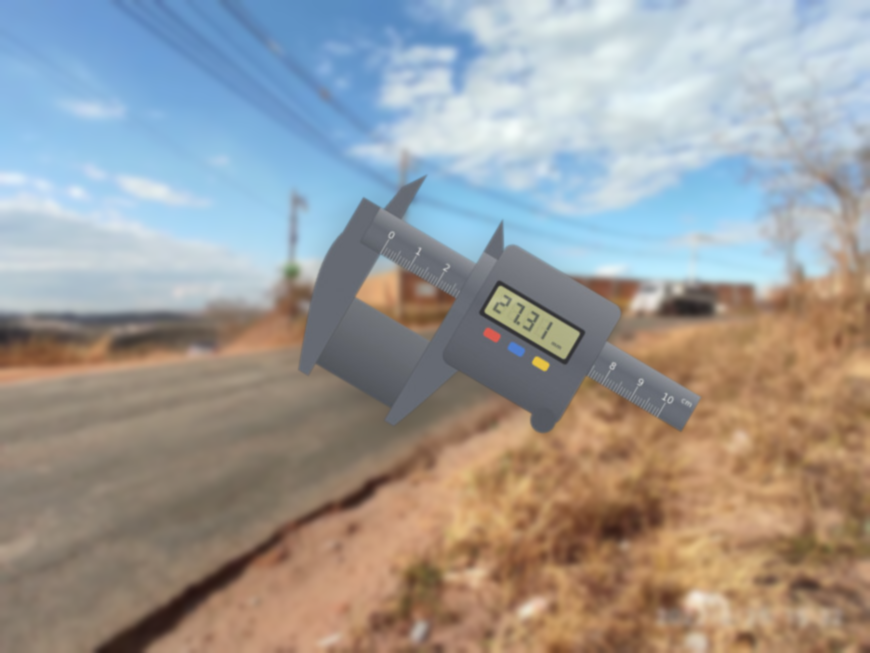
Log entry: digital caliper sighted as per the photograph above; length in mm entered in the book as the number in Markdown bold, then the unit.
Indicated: **27.31** mm
